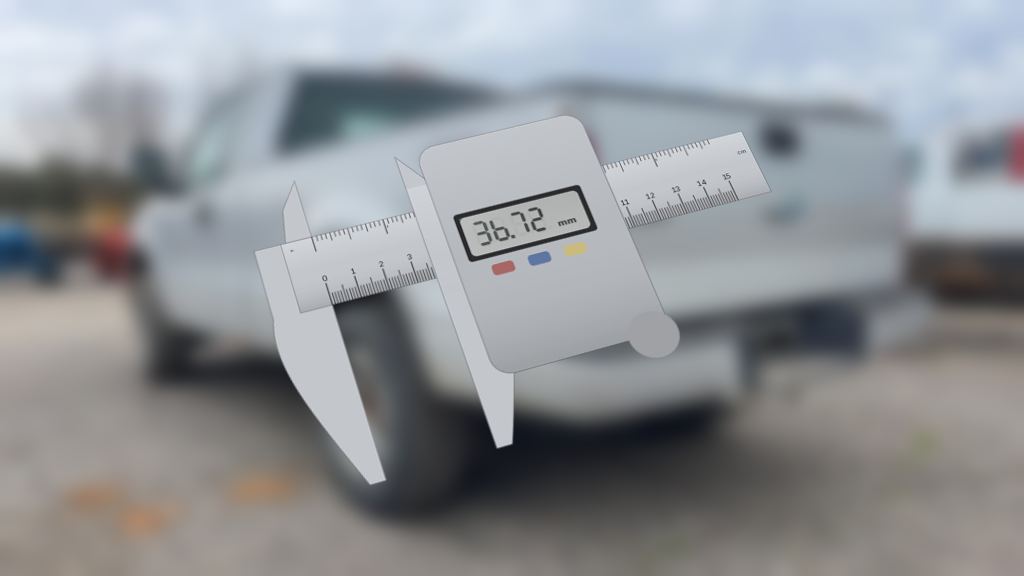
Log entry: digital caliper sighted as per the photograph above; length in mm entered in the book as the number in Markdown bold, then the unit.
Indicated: **36.72** mm
